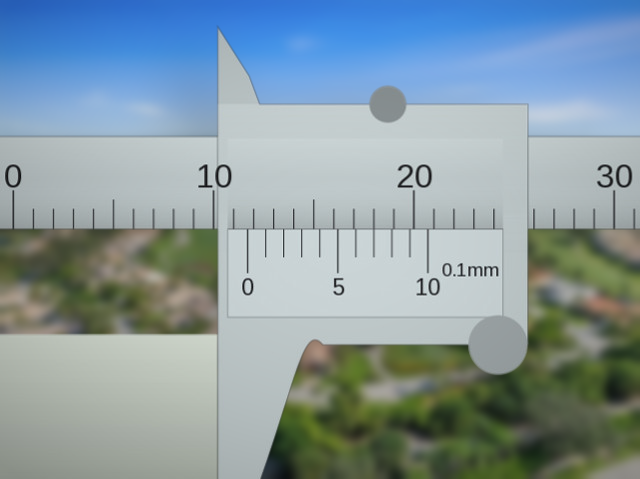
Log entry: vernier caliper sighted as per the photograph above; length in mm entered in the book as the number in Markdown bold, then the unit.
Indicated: **11.7** mm
